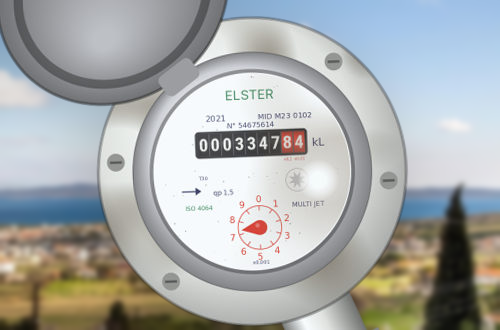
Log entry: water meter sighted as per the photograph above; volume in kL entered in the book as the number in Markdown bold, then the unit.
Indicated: **3347.847** kL
